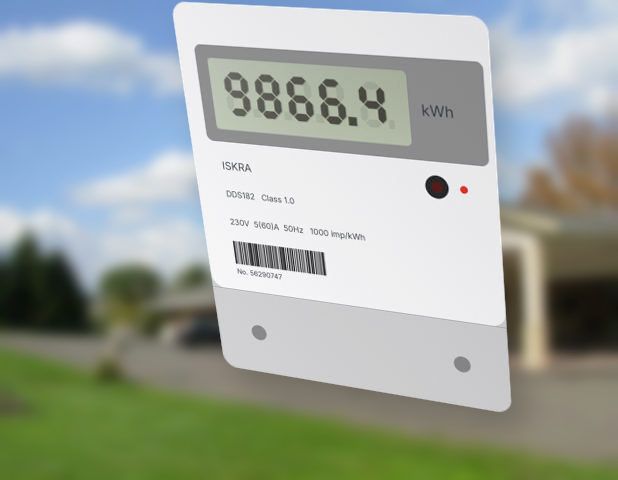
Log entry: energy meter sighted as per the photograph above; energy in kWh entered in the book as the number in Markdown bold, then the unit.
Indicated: **9866.4** kWh
